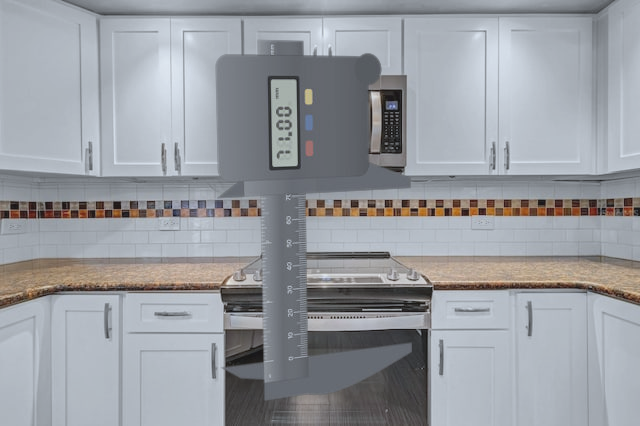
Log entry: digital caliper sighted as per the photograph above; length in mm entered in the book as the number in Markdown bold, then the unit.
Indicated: **71.00** mm
